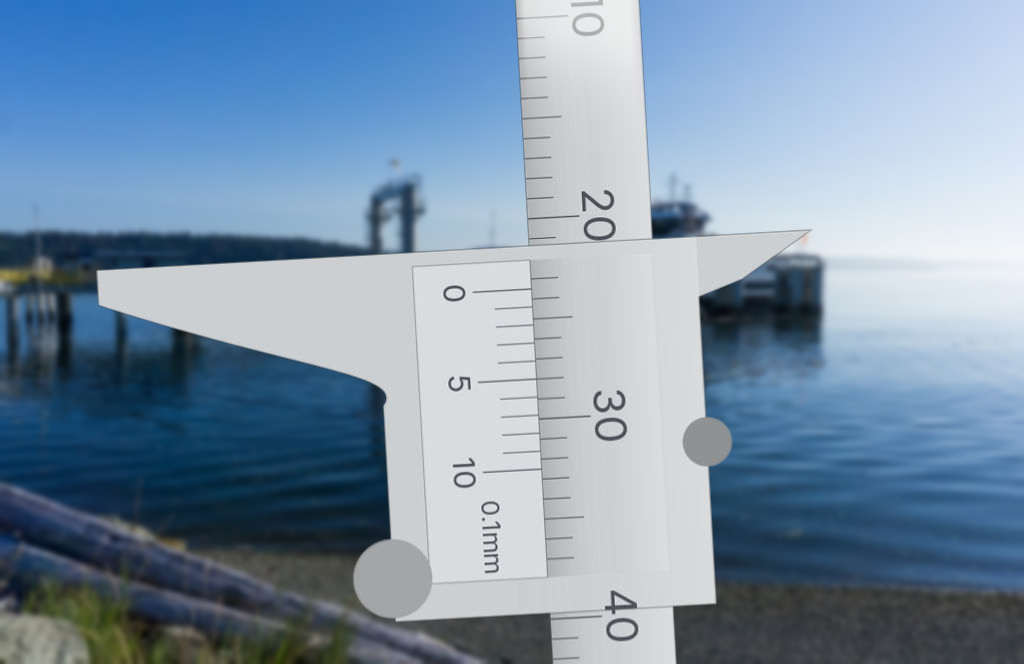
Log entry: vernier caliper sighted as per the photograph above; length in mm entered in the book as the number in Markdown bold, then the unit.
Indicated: **23.5** mm
